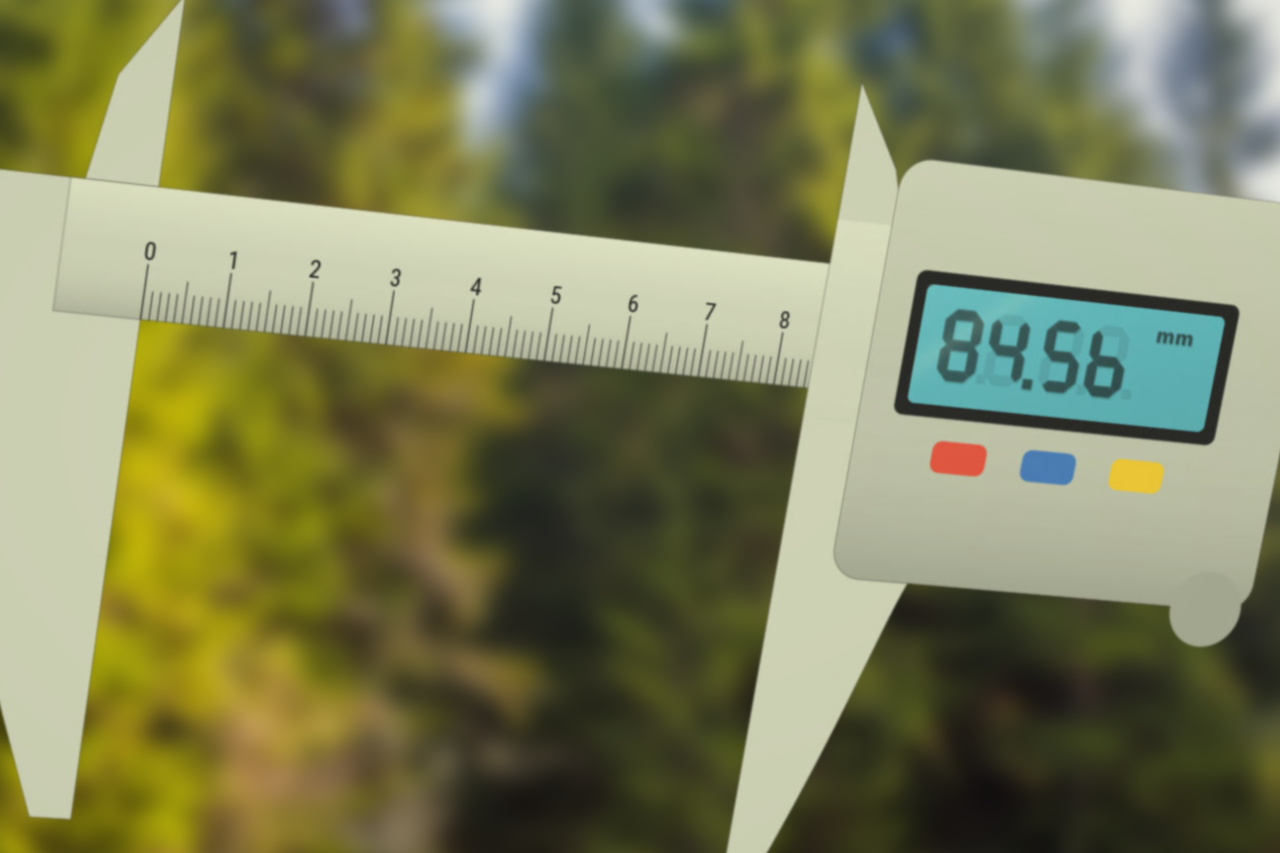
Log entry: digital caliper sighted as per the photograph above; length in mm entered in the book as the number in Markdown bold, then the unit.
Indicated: **84.56** mm
